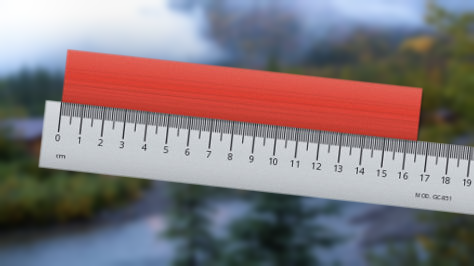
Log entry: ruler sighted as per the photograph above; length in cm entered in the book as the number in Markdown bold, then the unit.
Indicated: **16.5** cm
